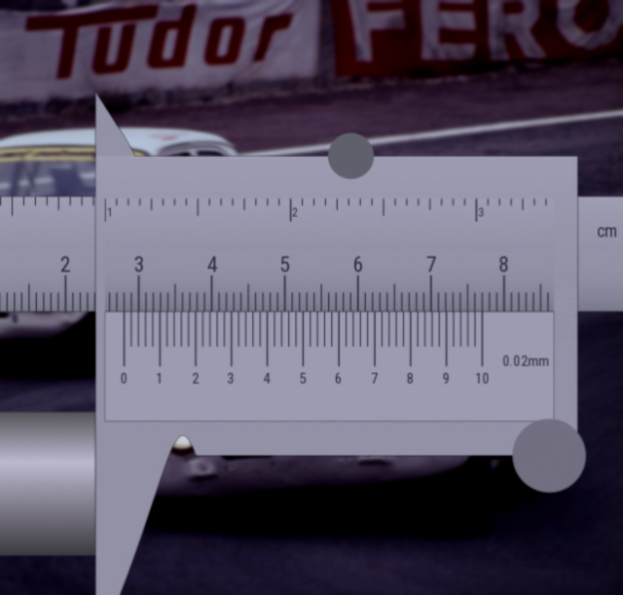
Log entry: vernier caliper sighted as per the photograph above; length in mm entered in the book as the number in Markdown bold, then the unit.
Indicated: **28.0** mm
